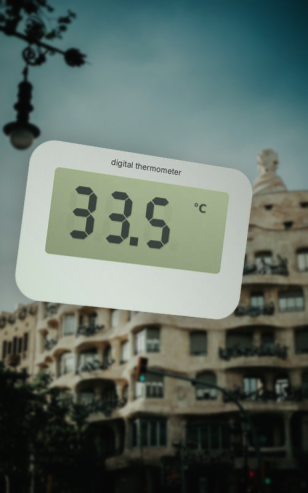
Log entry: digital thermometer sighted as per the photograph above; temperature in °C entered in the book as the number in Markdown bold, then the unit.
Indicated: **33.5** °C
